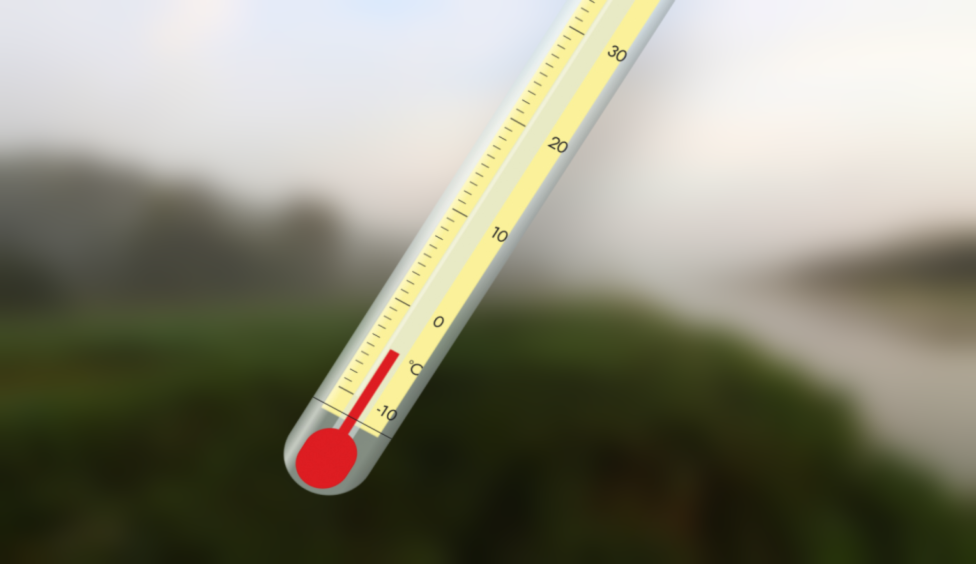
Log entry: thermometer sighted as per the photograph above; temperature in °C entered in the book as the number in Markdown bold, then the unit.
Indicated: **-4.5** °C
